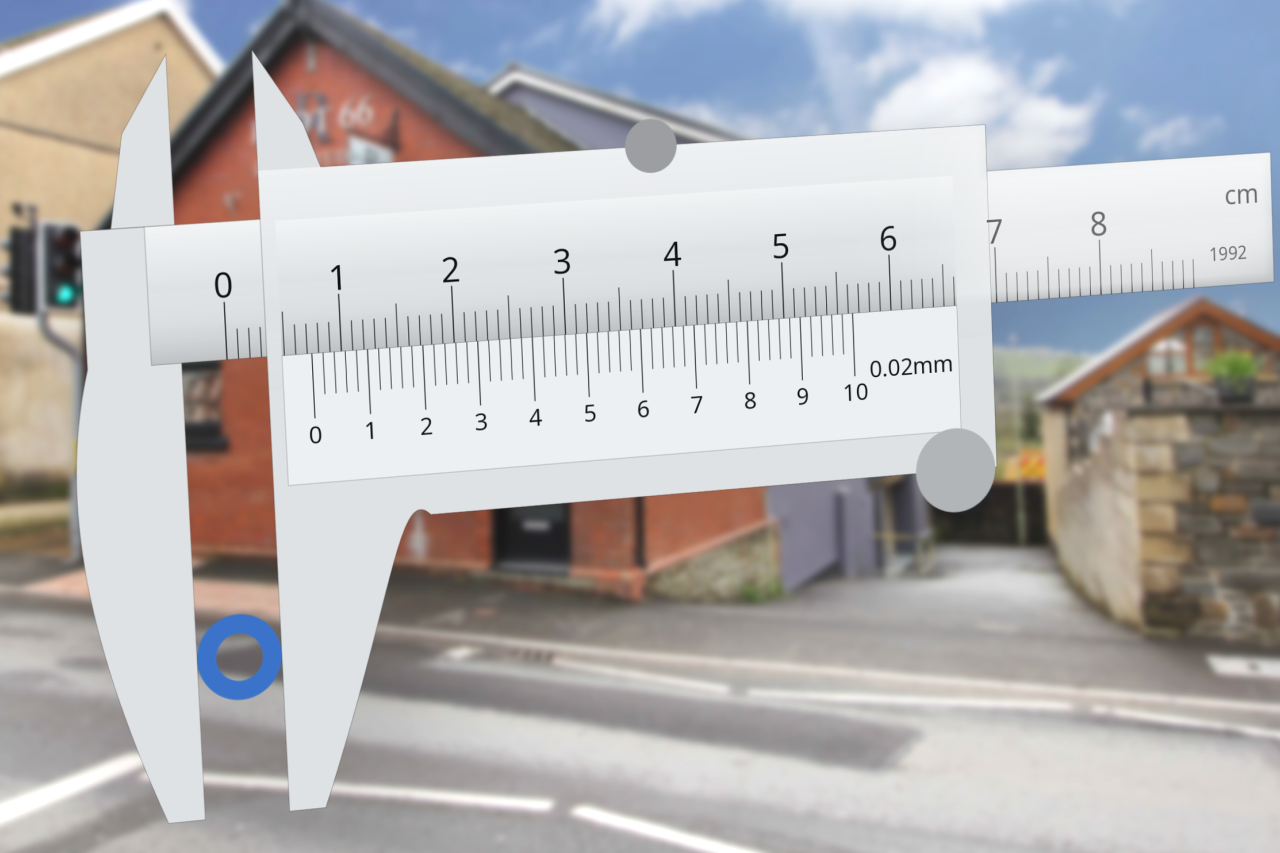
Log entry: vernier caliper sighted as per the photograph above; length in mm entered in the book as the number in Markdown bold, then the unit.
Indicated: **7.4** mm
